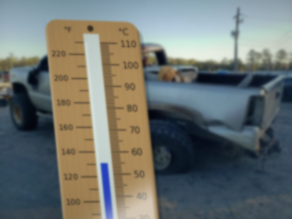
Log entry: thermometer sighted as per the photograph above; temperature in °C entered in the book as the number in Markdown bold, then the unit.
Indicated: **55** °C
